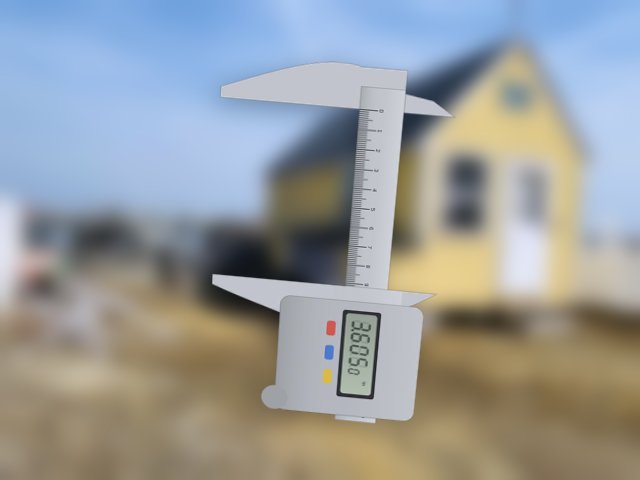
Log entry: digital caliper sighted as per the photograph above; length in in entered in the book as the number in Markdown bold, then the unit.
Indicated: **3.6050** in
